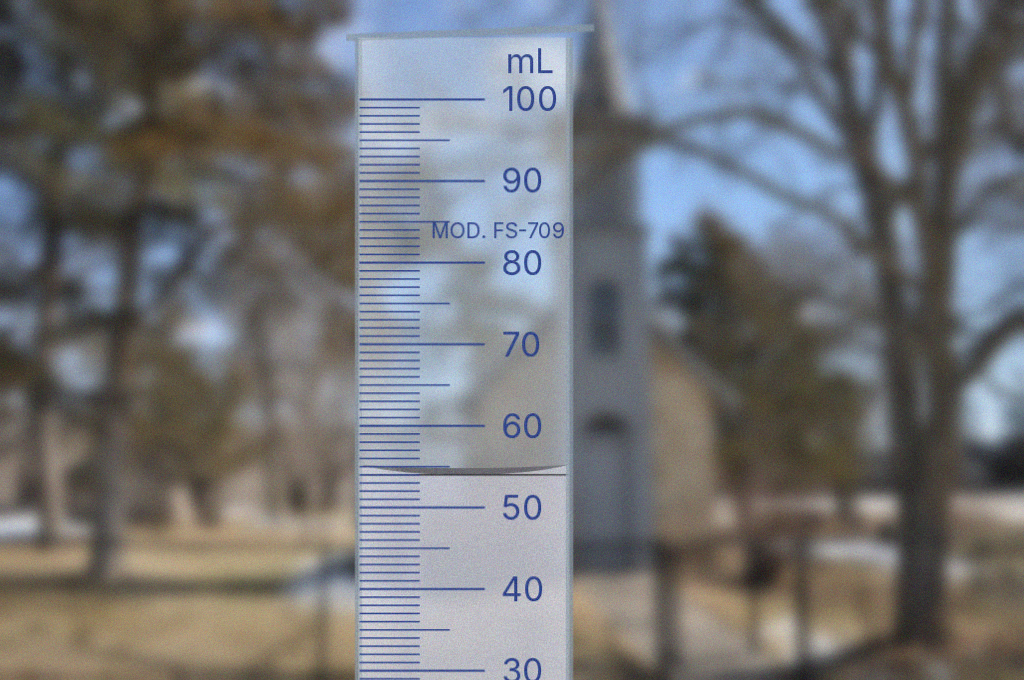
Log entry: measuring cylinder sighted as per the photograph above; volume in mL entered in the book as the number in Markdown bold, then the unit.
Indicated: **54** mL
